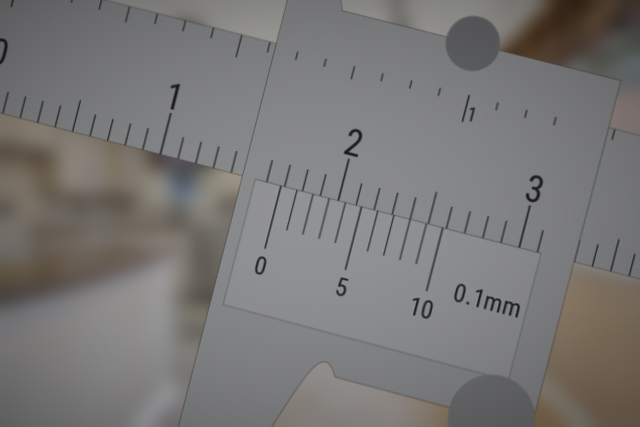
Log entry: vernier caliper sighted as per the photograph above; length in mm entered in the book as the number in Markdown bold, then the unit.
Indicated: **16.8** mm
